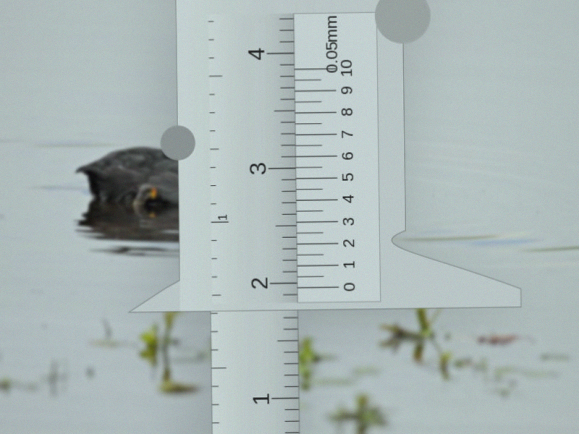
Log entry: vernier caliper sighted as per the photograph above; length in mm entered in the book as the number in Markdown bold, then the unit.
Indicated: **19.6** mm
